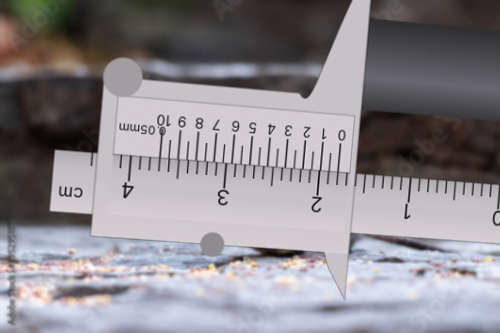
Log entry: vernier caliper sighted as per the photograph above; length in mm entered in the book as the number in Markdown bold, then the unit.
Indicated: **18.0** mm
